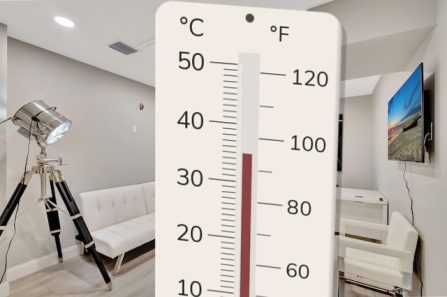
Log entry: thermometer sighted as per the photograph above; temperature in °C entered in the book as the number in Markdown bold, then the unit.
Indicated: **35** °C
